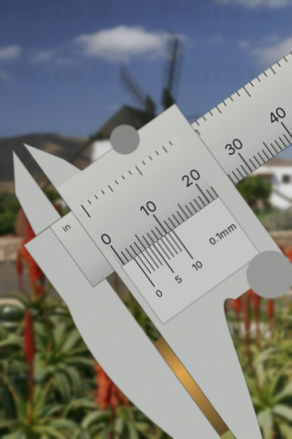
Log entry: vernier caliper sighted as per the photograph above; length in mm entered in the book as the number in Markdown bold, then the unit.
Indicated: **2.2** mm
